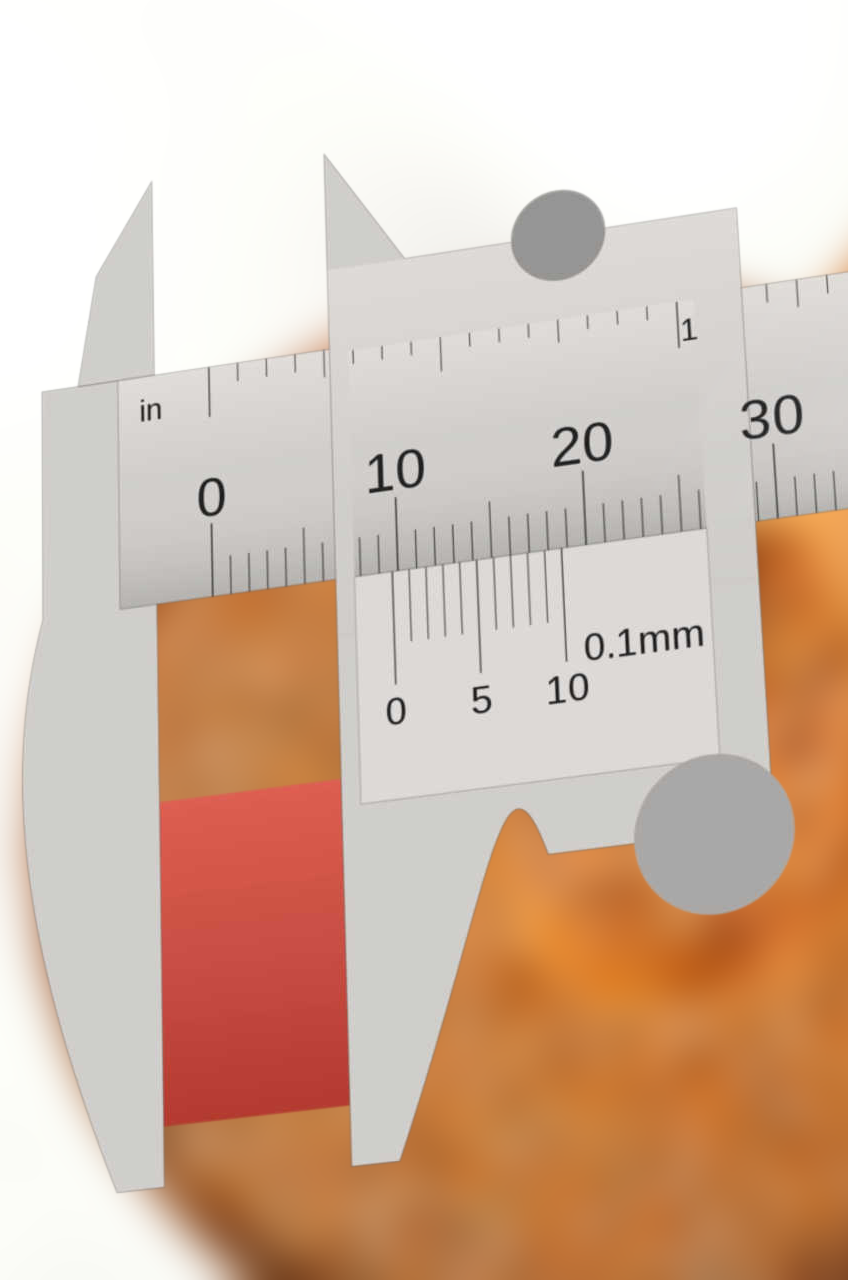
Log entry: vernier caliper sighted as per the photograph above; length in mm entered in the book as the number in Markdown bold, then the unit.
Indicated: **9.7** mm
